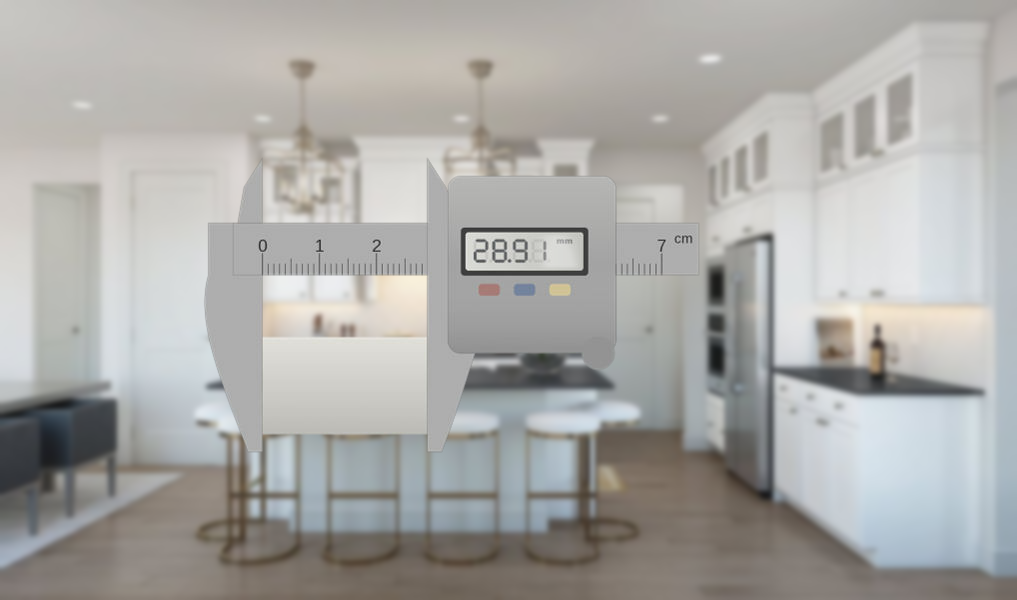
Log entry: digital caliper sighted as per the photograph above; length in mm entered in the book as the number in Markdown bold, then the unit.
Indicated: **28.91** mm
